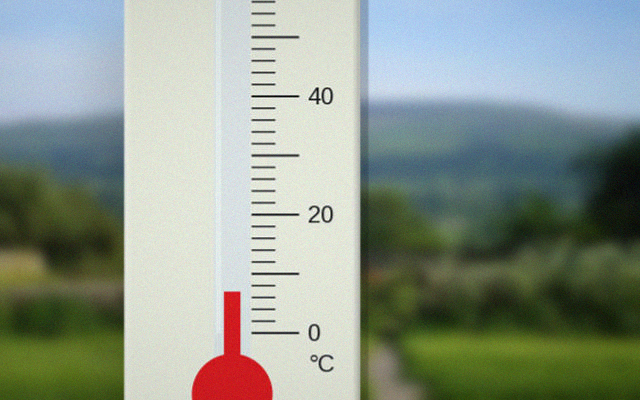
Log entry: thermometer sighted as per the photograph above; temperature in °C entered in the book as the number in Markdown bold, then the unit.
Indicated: **7** °C
